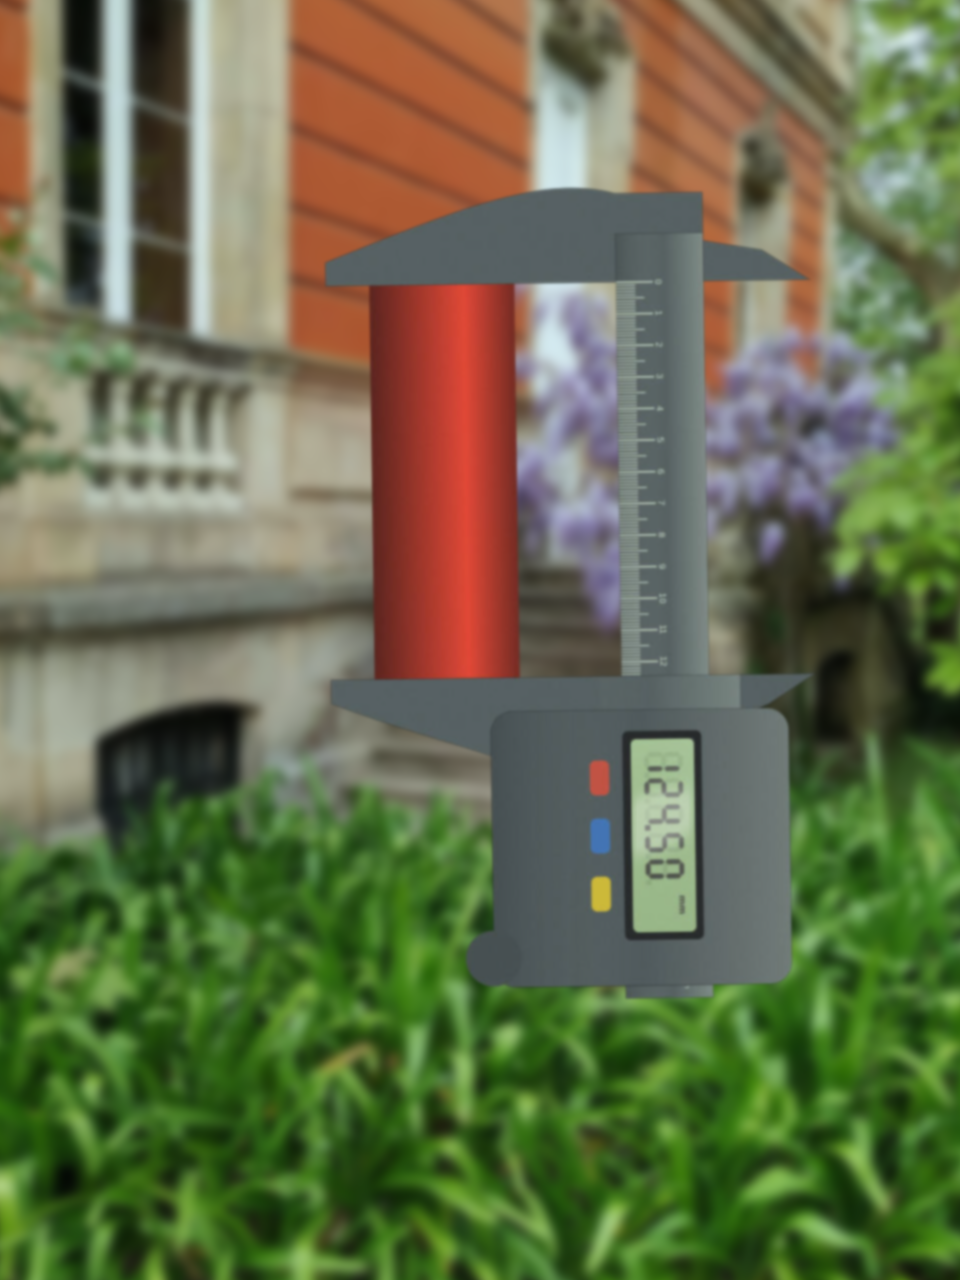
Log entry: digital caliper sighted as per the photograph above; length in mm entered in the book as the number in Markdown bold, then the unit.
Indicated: **124.50** mm
